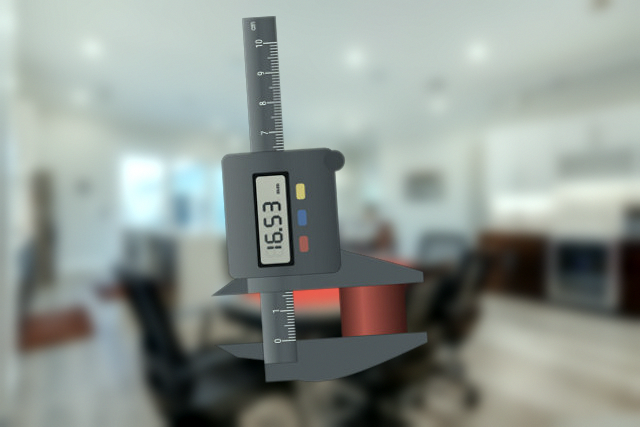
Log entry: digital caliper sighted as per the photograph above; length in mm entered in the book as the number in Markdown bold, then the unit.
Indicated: **16.53** mm
